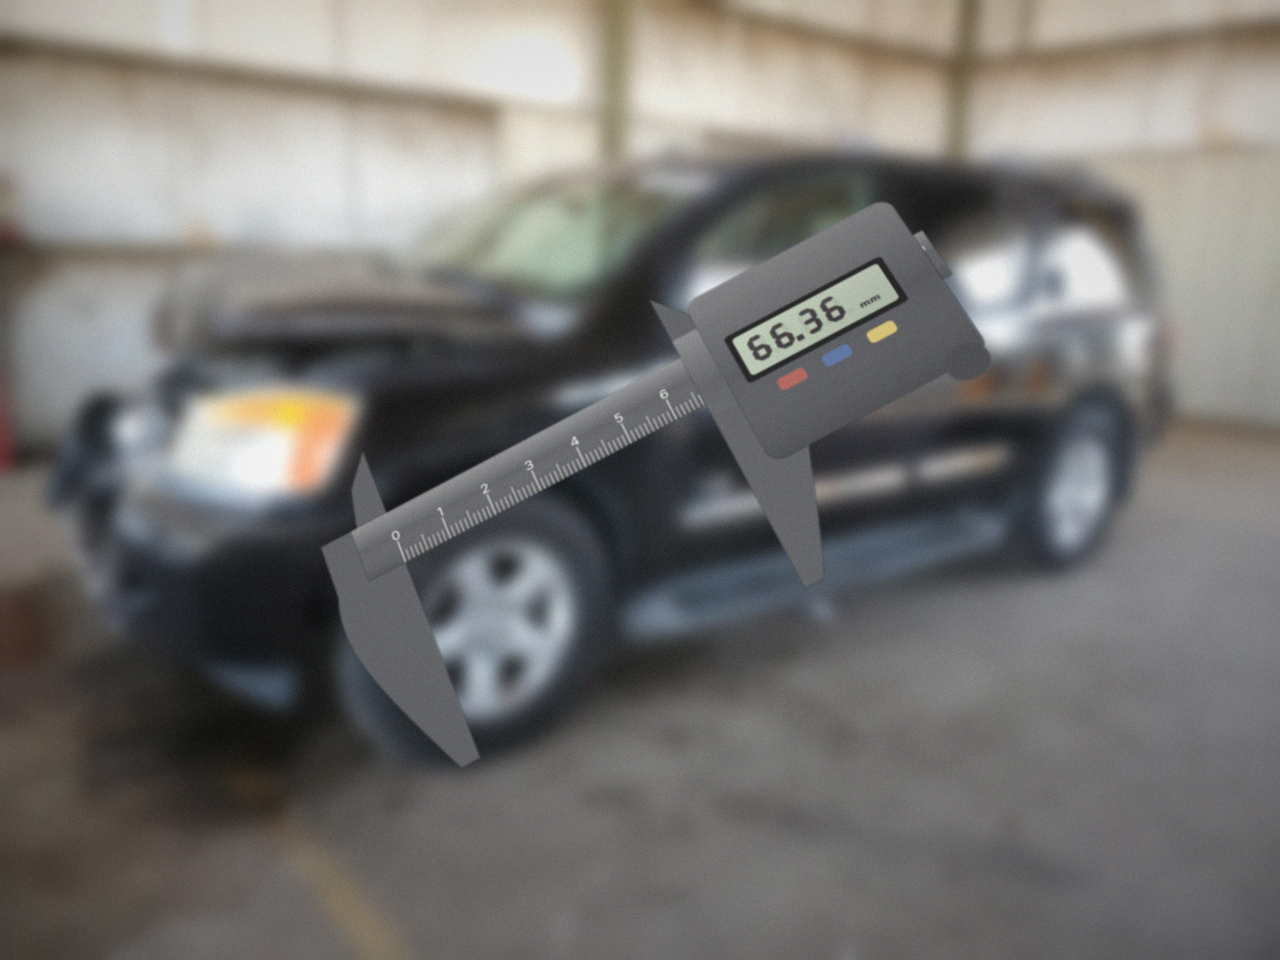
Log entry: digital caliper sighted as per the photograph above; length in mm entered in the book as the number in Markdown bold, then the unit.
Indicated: **66.36** mm
